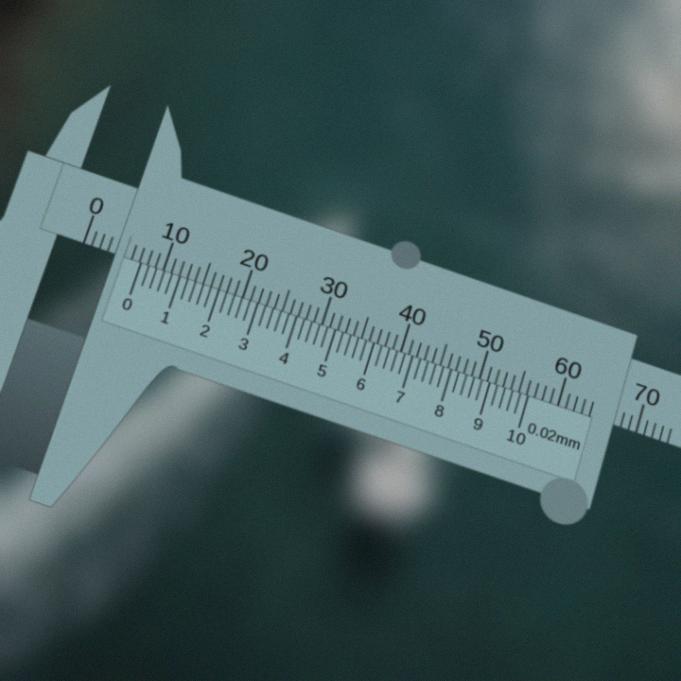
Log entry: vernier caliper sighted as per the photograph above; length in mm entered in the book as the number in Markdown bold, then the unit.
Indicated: **7.2** mm
